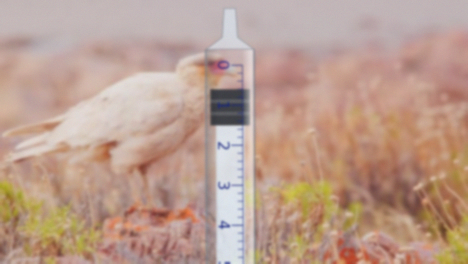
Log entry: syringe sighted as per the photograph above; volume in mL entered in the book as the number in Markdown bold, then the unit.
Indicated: **0.6** mL
